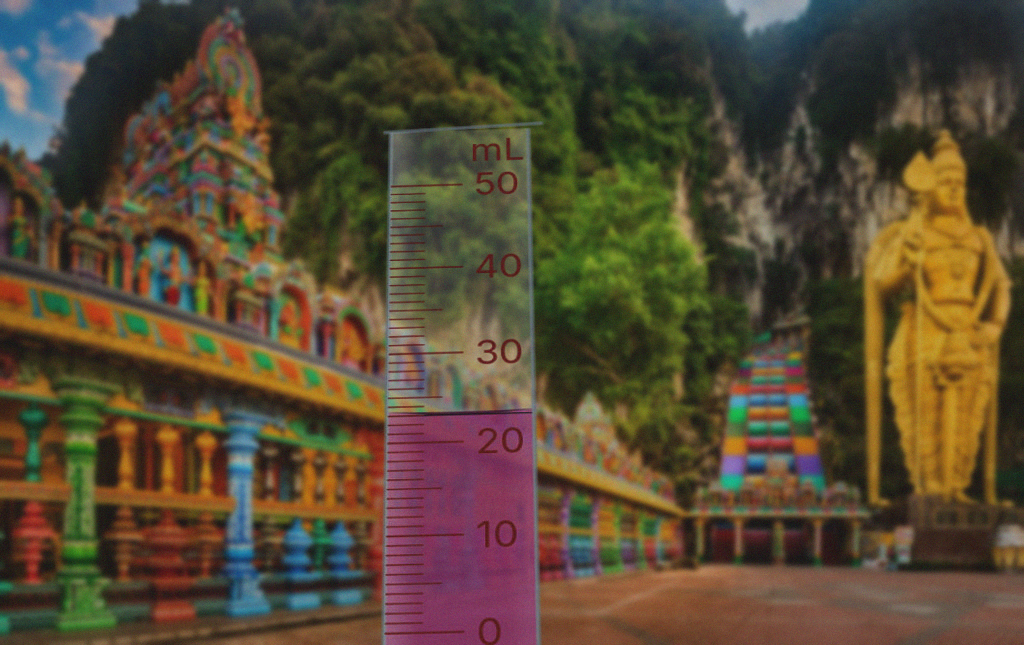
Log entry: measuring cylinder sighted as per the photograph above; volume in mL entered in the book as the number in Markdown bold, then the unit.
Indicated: **23** mL
